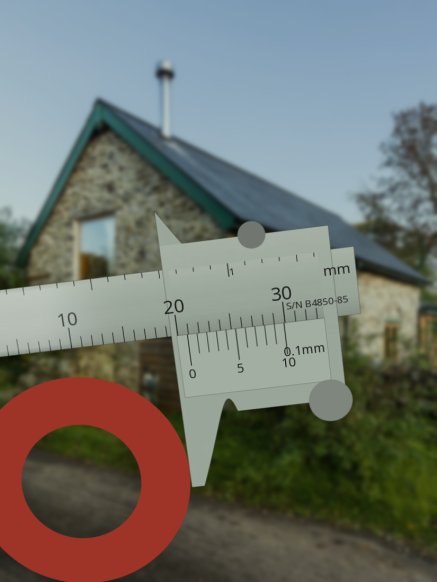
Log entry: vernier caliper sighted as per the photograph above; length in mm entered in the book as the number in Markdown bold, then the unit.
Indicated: **20.9** mm
